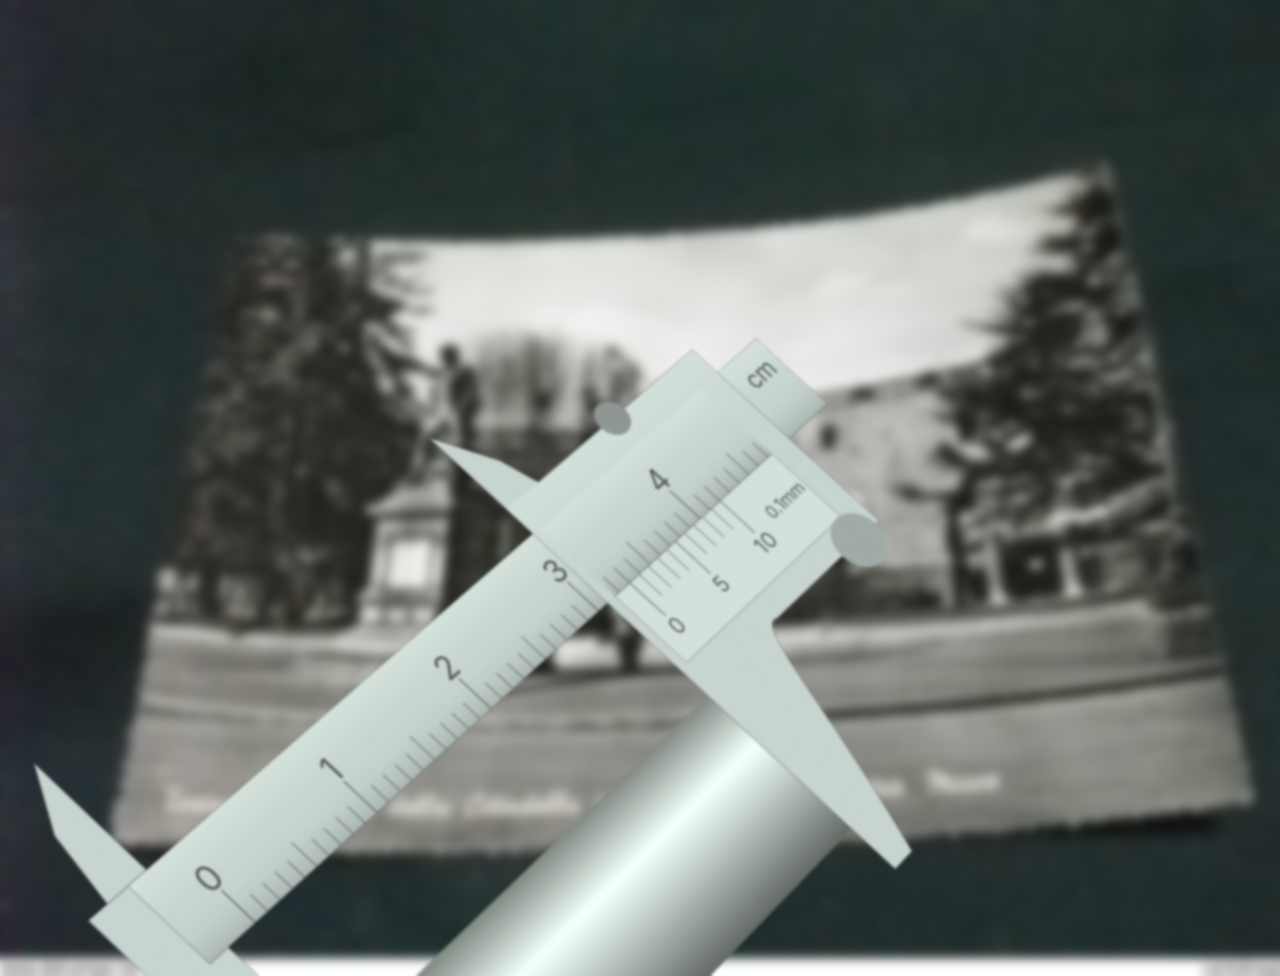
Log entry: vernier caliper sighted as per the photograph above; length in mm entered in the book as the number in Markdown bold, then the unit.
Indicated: **33.0** mm
